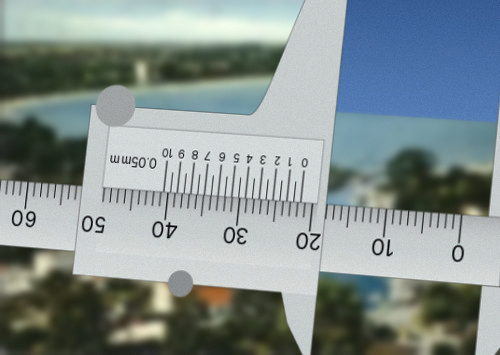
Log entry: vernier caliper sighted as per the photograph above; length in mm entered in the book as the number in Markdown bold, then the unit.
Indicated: **21.6** mm
